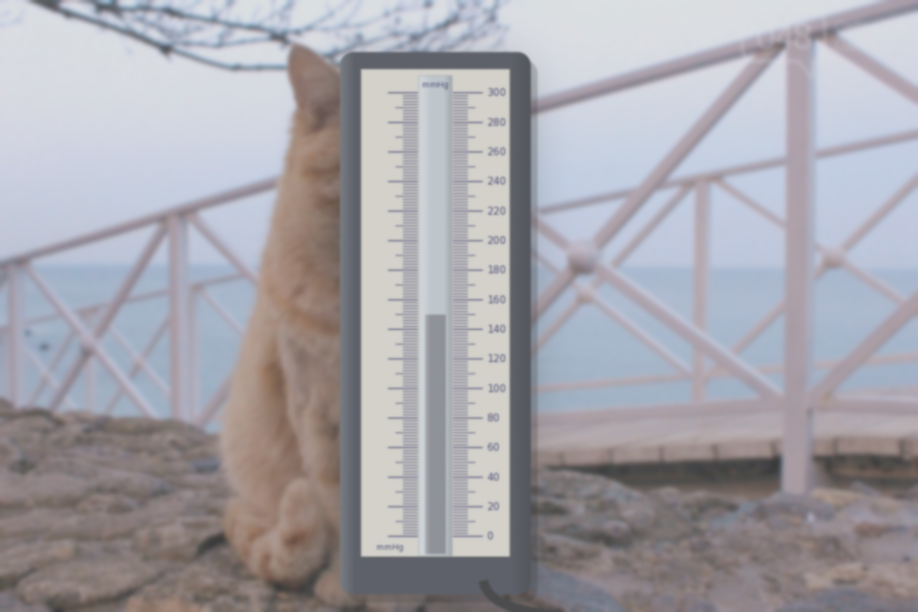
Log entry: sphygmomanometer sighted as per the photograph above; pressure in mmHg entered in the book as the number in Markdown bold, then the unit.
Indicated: **150** mmHg
